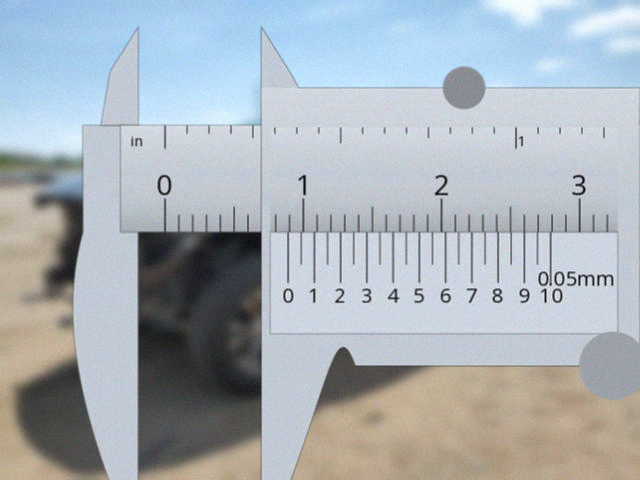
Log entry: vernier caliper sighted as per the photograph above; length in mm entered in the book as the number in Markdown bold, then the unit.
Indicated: **8.9** mm
